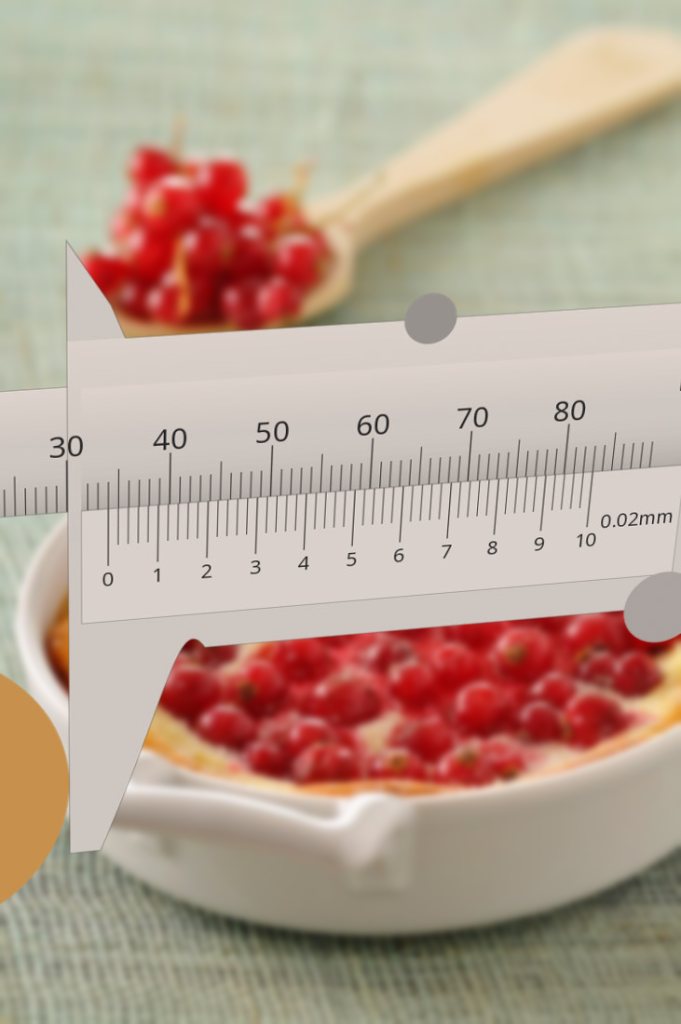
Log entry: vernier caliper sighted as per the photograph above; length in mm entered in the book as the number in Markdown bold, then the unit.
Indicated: **34.0** mm
